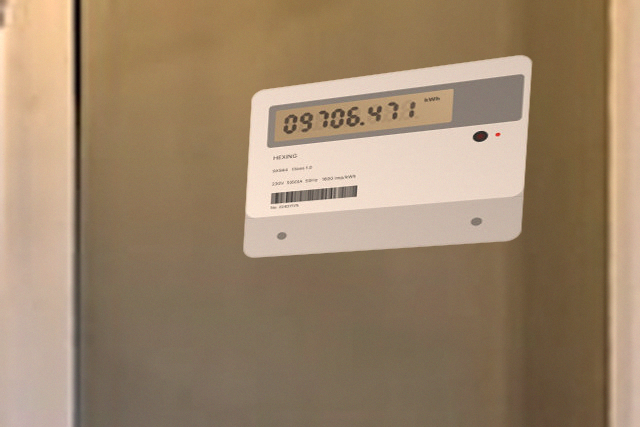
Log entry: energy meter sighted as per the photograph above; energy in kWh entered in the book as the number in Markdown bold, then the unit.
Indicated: **9706.471** kWh
